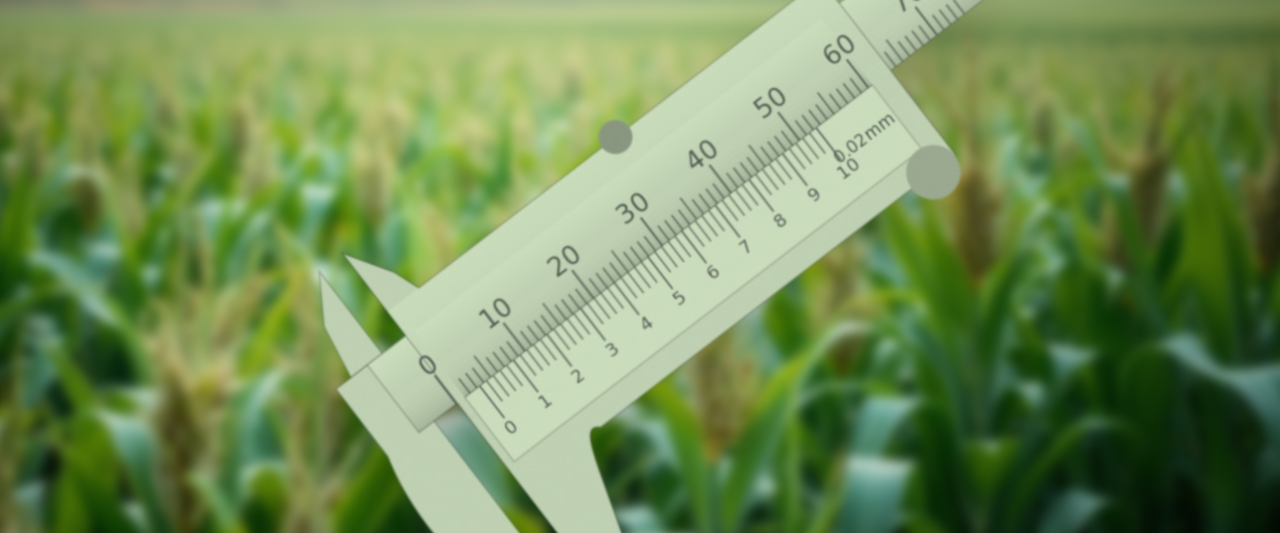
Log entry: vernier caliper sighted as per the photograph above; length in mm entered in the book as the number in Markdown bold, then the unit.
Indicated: **3.4** mm
